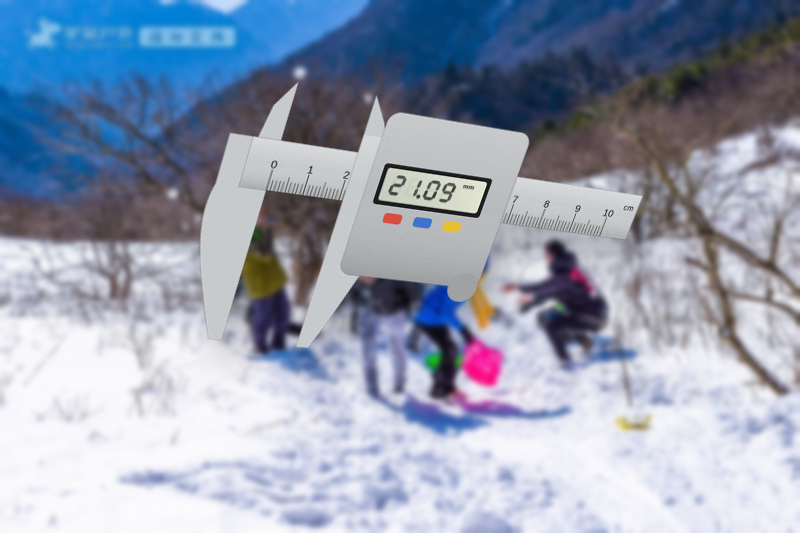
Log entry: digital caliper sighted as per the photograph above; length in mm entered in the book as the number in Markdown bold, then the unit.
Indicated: **21.09** mm
